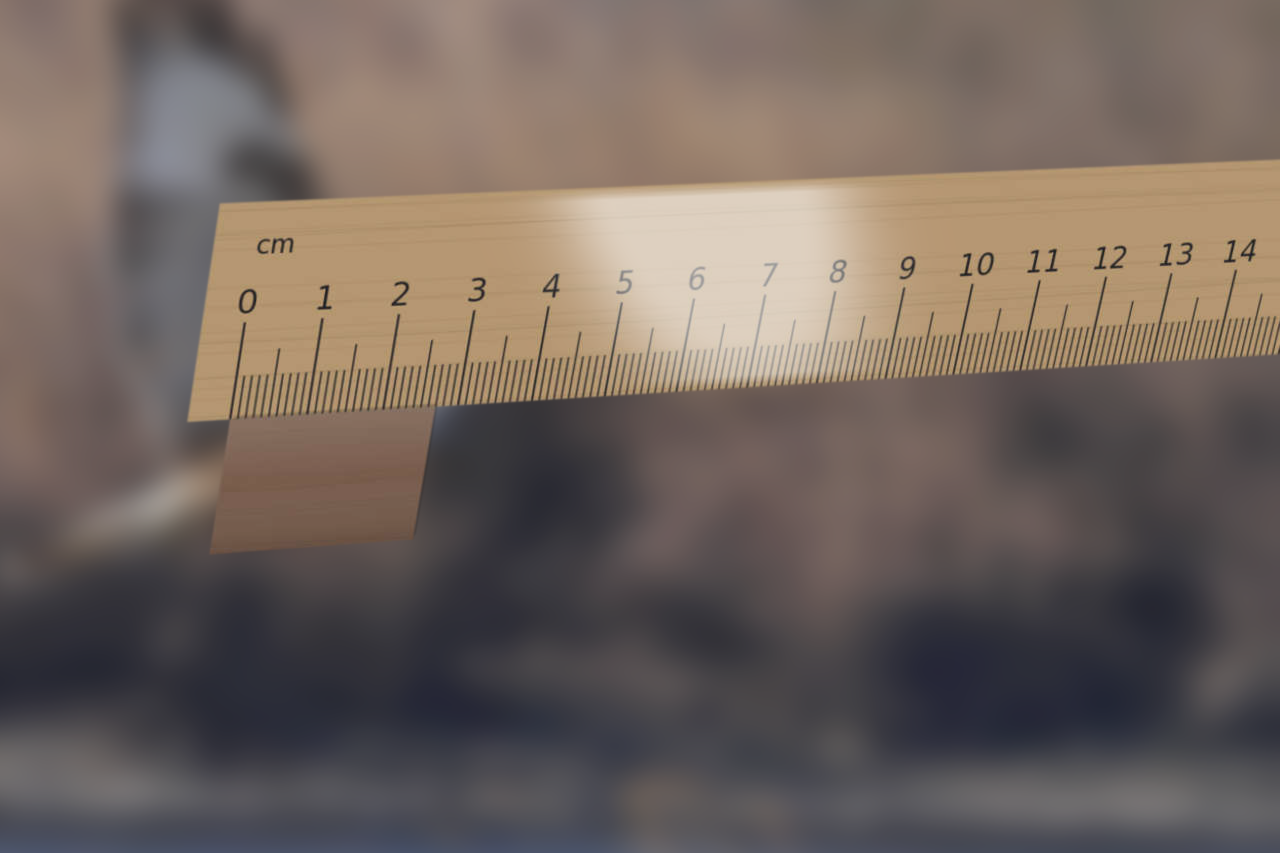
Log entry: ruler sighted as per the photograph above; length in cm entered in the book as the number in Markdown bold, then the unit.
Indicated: **2.7** cm
